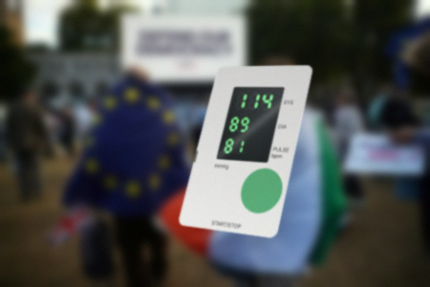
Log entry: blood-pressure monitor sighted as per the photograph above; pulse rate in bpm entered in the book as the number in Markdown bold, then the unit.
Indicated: **81** bpm
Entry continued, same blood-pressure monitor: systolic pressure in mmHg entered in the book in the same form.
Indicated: **114** mmHg
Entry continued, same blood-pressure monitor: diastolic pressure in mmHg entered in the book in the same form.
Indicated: **89** mmHg
